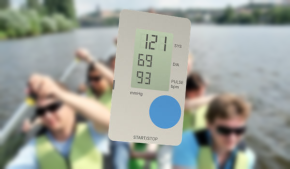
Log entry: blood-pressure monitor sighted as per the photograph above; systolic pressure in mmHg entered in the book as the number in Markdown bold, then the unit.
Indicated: **121** mmHg
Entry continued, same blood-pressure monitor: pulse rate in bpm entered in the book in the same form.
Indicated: **93** bpm
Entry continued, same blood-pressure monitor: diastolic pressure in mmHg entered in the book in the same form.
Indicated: **69** mmHg
